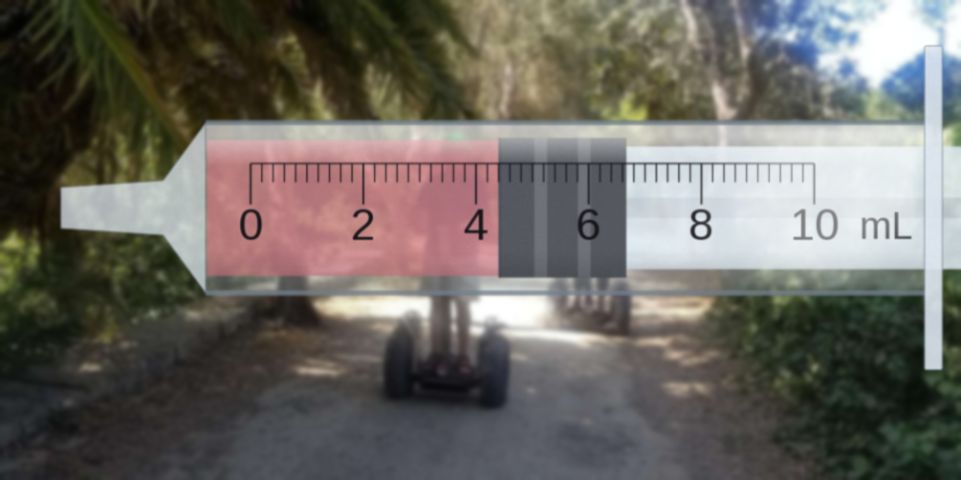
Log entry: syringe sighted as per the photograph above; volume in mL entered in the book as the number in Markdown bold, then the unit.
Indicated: **4.4** mL
